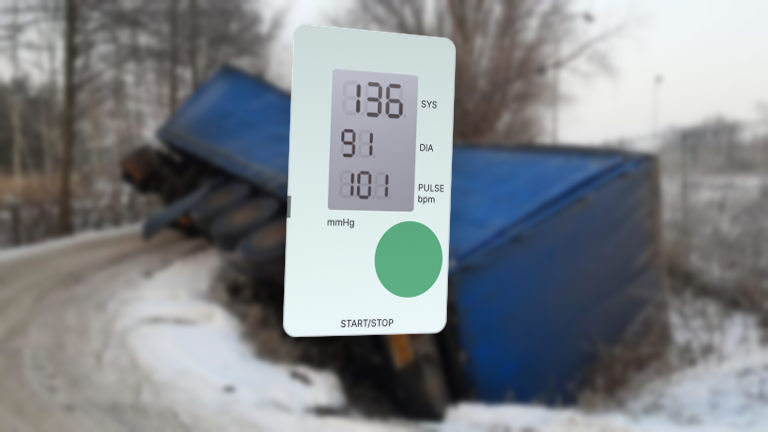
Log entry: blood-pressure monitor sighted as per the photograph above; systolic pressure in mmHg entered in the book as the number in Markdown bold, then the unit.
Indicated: **136** mmHg
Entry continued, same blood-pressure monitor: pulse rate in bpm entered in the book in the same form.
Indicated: **101** bpm
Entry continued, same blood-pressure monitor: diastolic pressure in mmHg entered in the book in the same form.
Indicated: **91** mmHg
